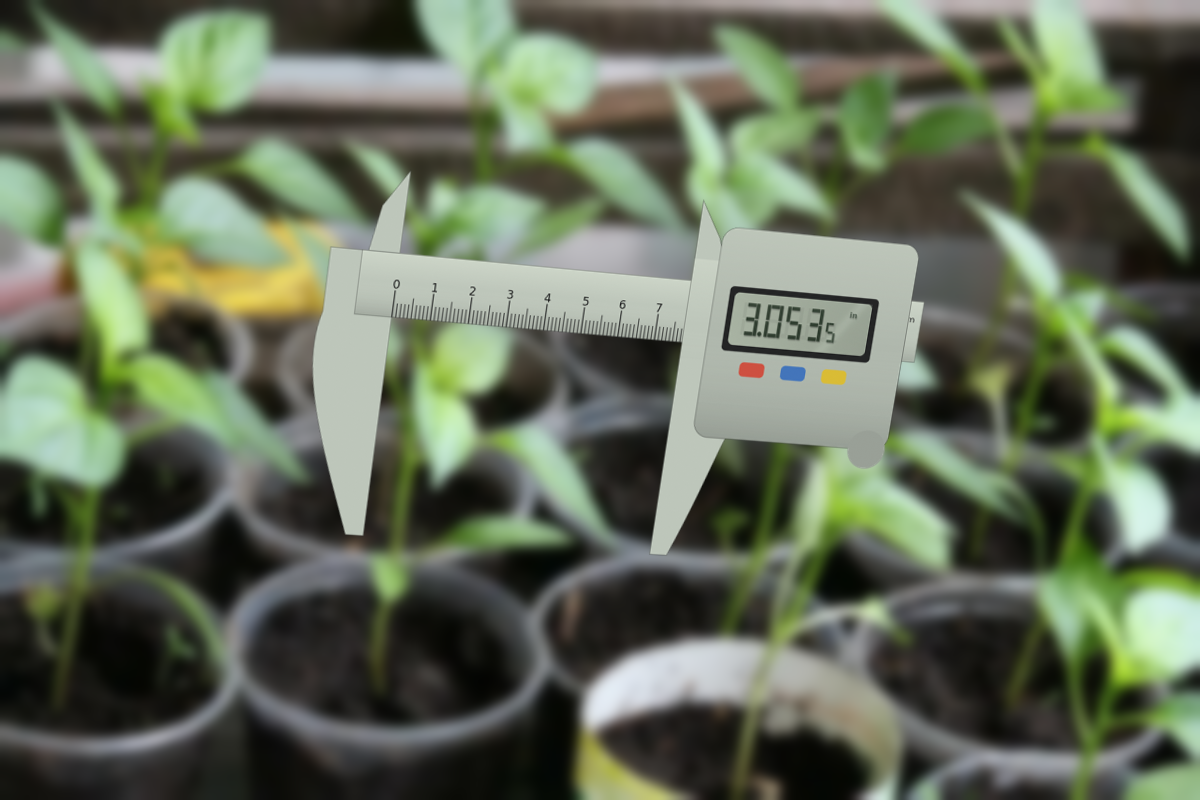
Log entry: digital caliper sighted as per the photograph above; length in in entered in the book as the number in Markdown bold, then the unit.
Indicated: **3.0535** in
